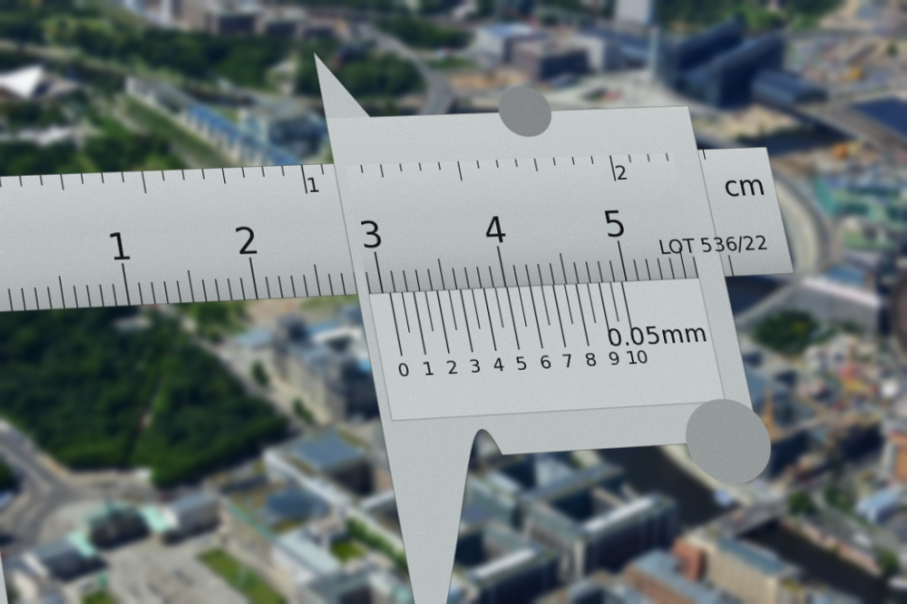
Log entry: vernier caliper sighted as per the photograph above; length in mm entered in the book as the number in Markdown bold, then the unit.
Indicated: **30.6** mm
